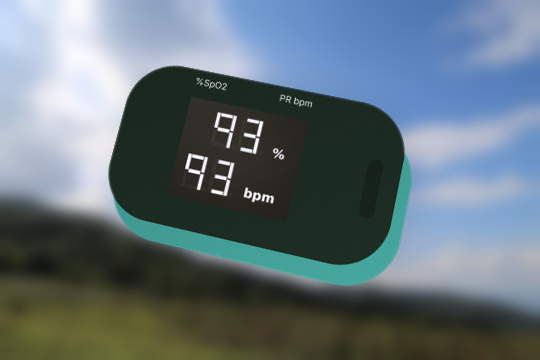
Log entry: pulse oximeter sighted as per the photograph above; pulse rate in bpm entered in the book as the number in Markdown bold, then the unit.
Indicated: **93** bpm
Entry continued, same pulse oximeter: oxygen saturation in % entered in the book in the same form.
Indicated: **93** %
